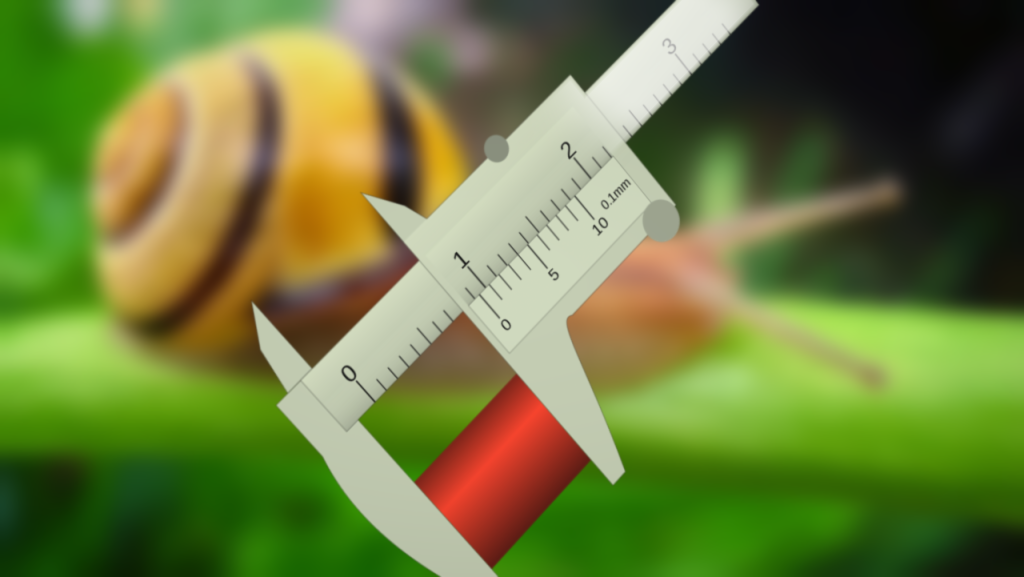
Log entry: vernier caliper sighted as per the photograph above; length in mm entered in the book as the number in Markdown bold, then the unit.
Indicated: **9.4** mm
